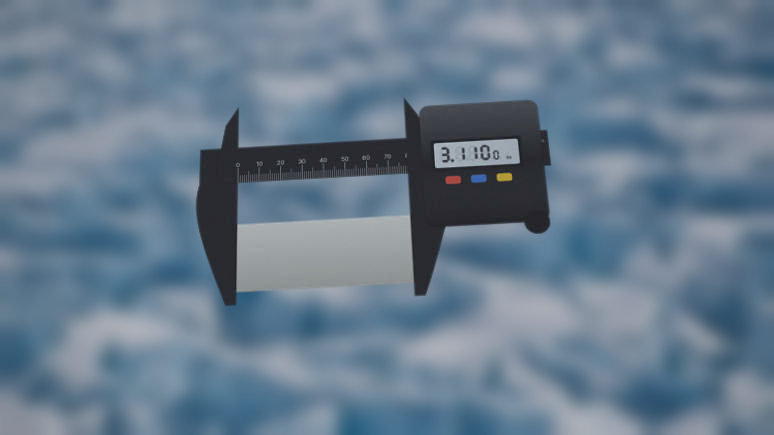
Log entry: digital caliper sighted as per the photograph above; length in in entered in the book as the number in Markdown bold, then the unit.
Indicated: **3.1100** in
